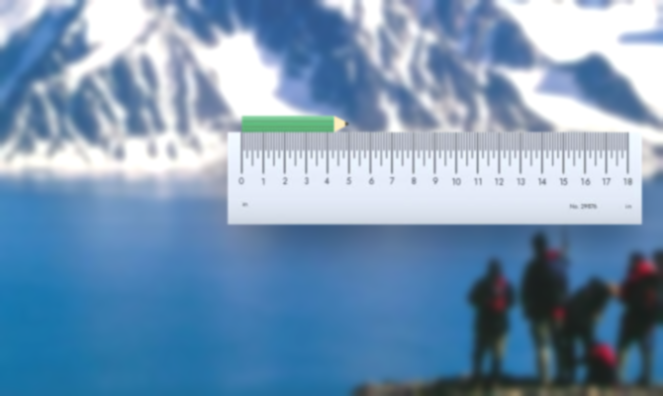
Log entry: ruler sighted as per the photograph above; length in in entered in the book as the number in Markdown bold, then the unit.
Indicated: **5** in
